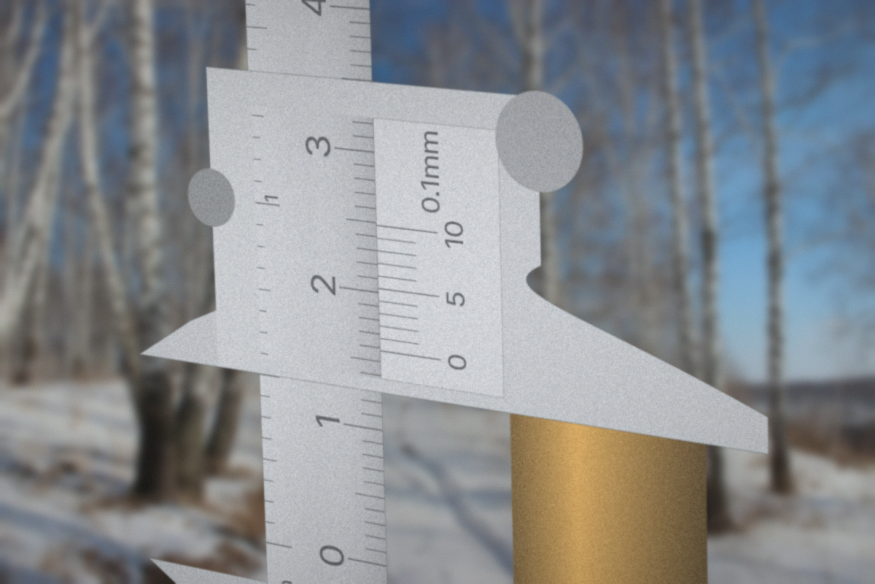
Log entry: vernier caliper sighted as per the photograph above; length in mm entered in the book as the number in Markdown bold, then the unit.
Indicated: **15.8** mm
